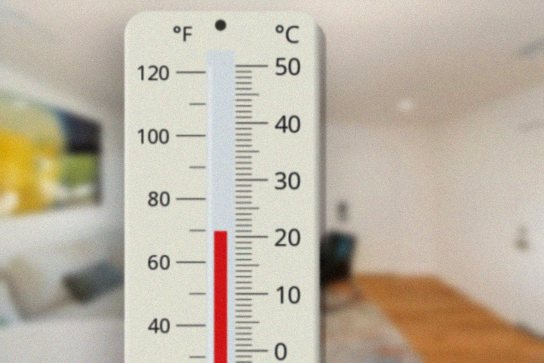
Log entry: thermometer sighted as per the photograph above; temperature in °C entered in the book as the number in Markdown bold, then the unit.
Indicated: **21** °C
